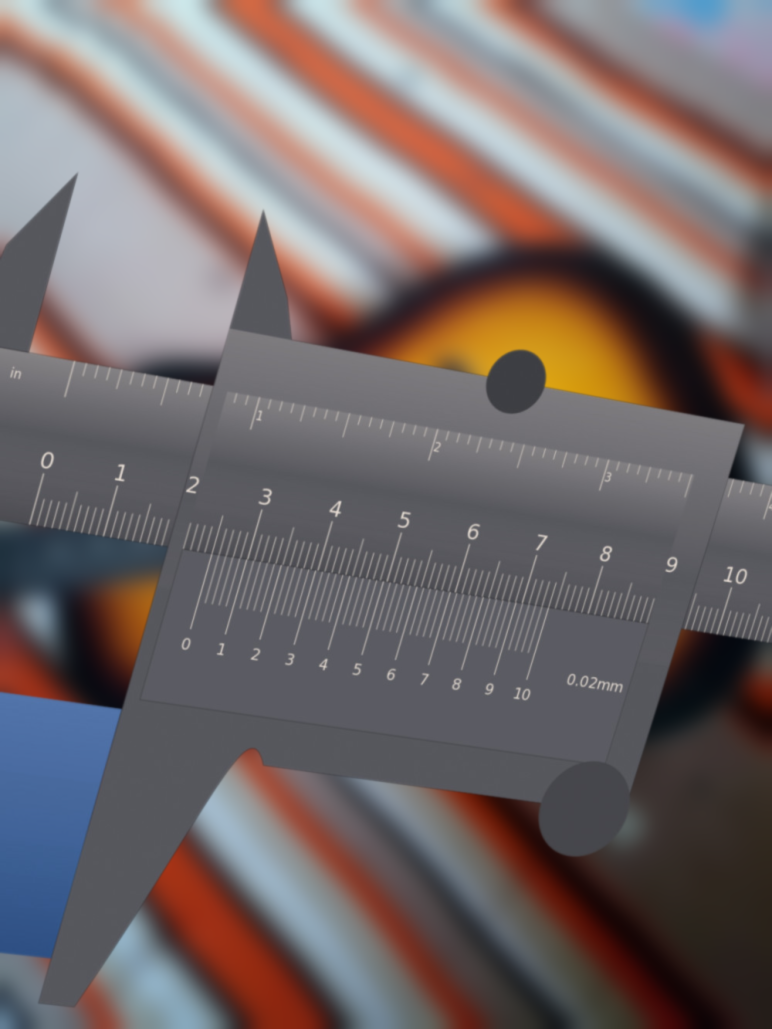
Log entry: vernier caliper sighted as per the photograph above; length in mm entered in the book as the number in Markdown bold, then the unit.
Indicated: **25.0** mm
